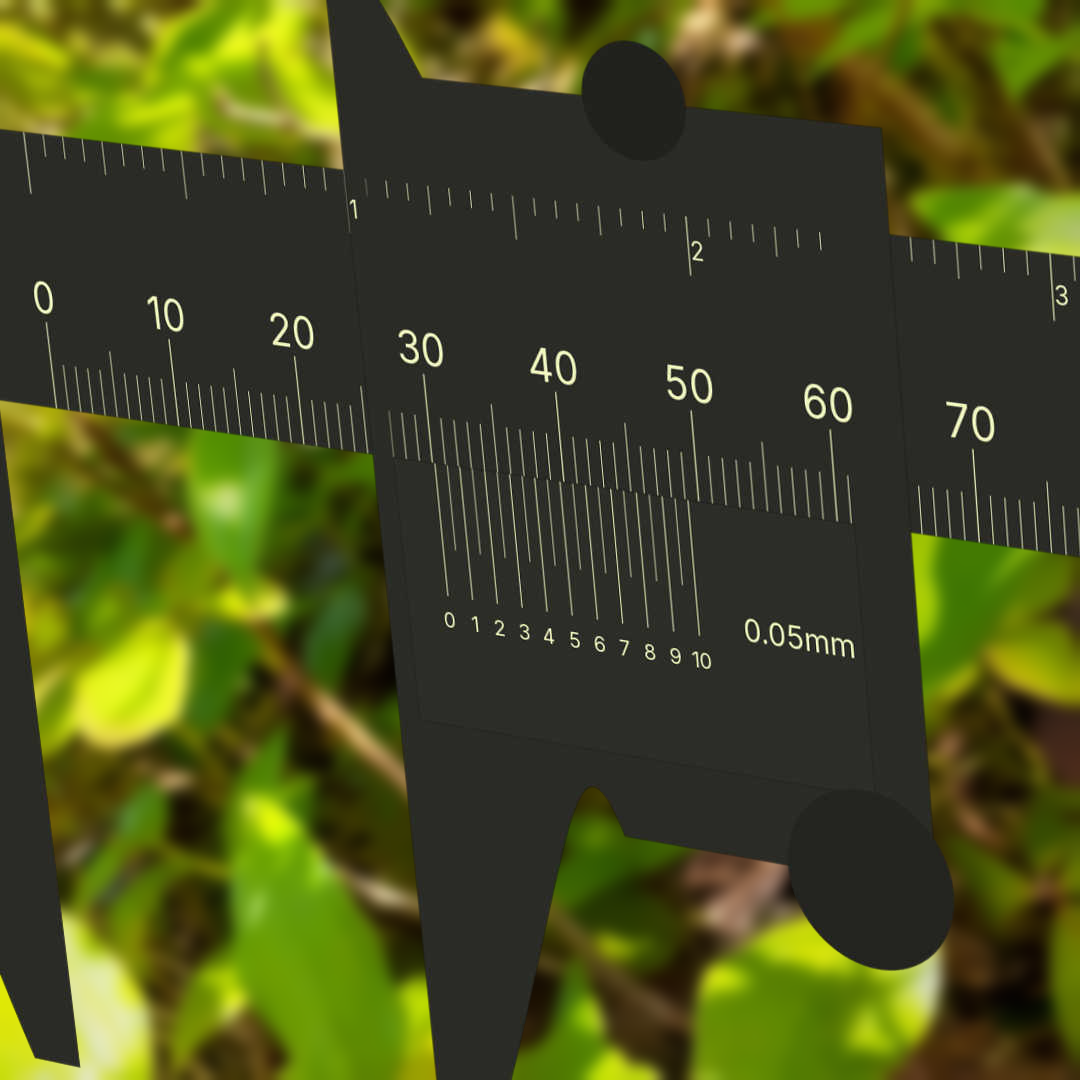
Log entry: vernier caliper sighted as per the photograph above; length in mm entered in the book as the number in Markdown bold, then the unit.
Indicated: **30.2** mm
